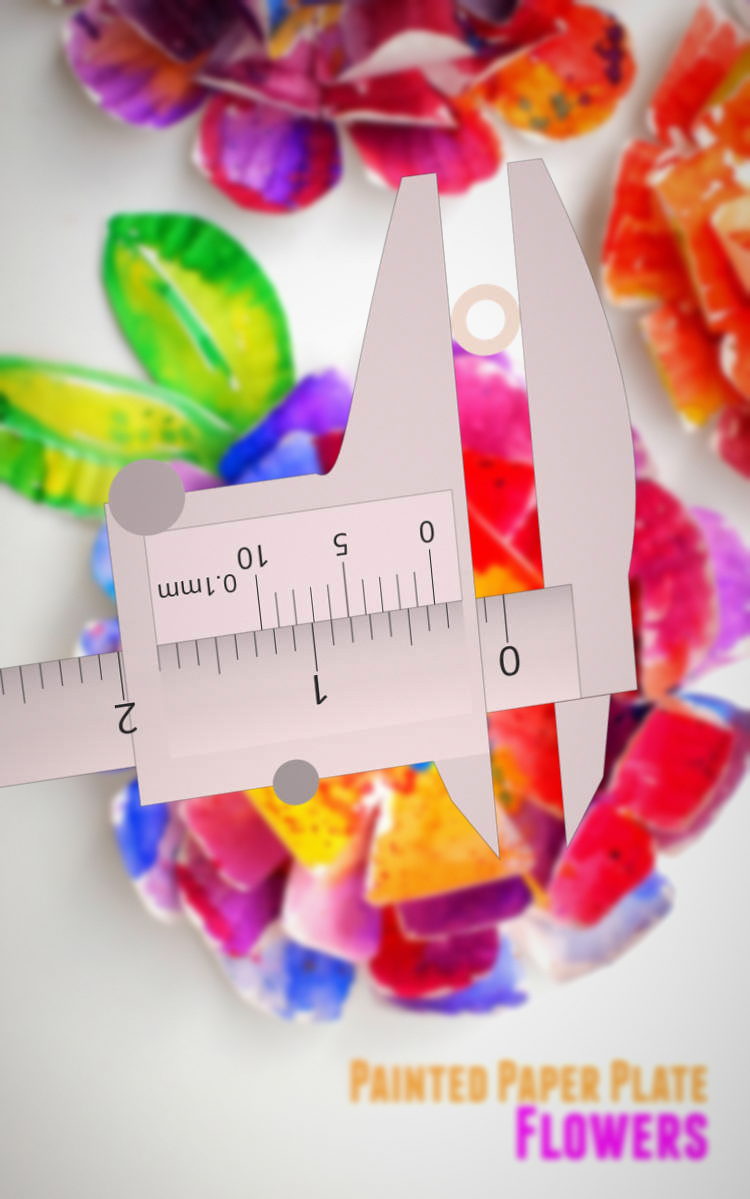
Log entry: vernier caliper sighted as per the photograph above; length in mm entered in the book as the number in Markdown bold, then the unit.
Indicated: **3.6** mm
